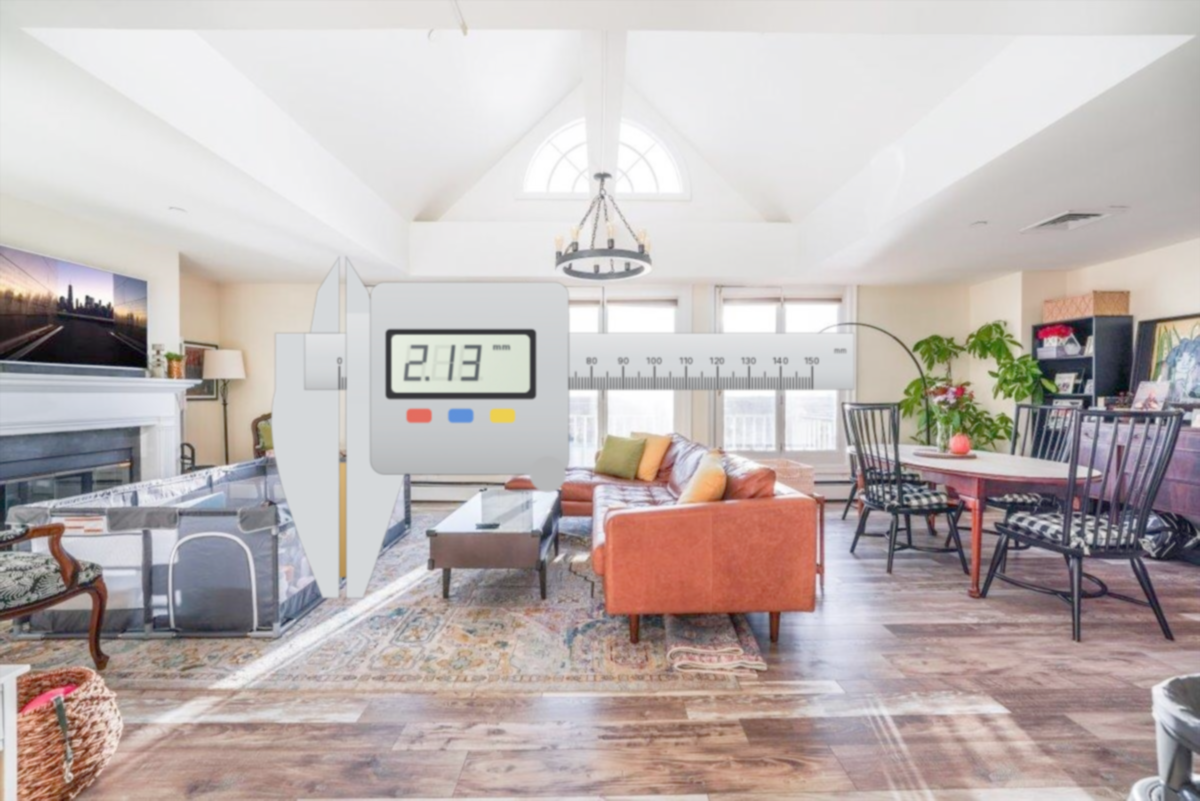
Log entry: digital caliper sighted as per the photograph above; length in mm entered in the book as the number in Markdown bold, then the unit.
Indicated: **2.13** mm
